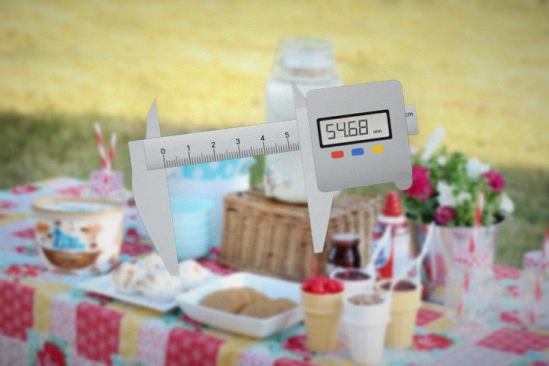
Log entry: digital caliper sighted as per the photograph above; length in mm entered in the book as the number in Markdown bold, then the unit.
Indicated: **54.68** mm
